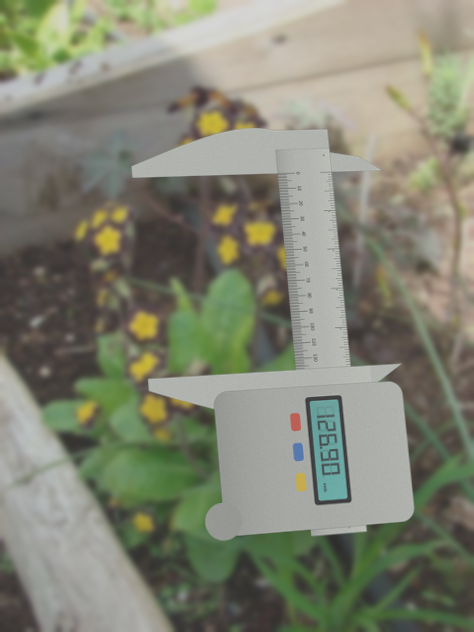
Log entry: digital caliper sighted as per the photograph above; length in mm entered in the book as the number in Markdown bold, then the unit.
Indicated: **126.90** mm
